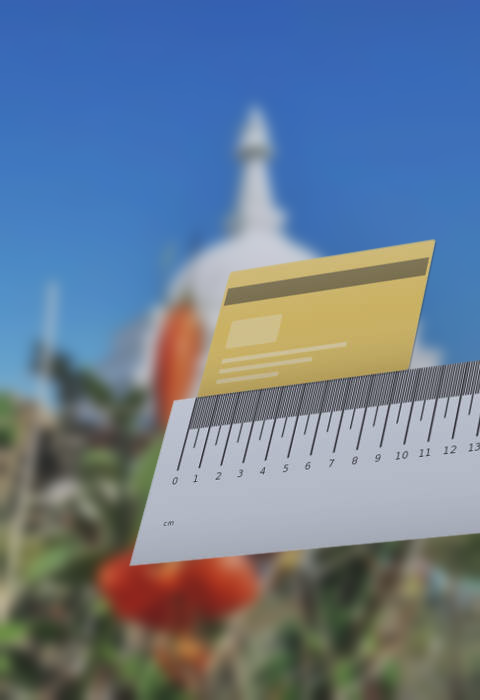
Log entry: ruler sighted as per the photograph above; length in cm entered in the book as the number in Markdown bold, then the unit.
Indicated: **9.5** cm
